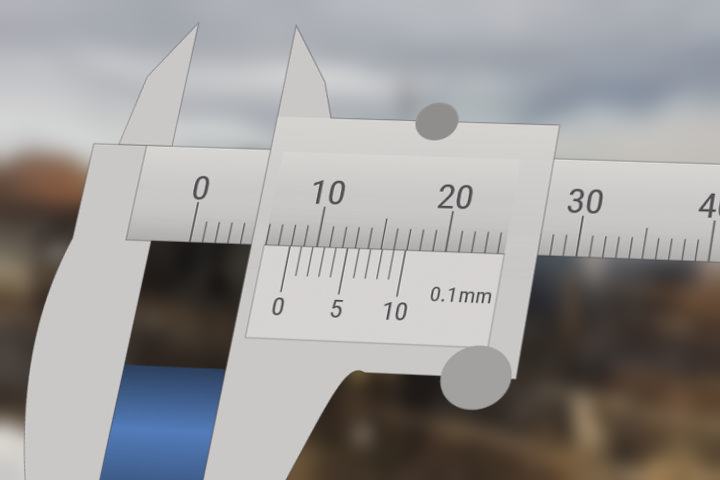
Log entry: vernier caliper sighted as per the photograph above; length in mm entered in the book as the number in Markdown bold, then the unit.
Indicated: **7.9** mm
